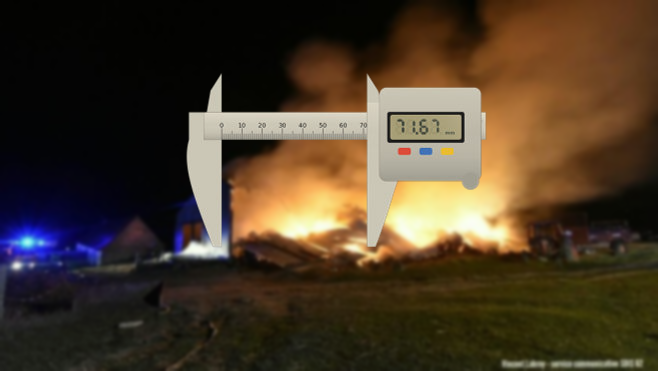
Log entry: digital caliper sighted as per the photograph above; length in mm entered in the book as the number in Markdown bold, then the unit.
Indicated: **71.67** mm
